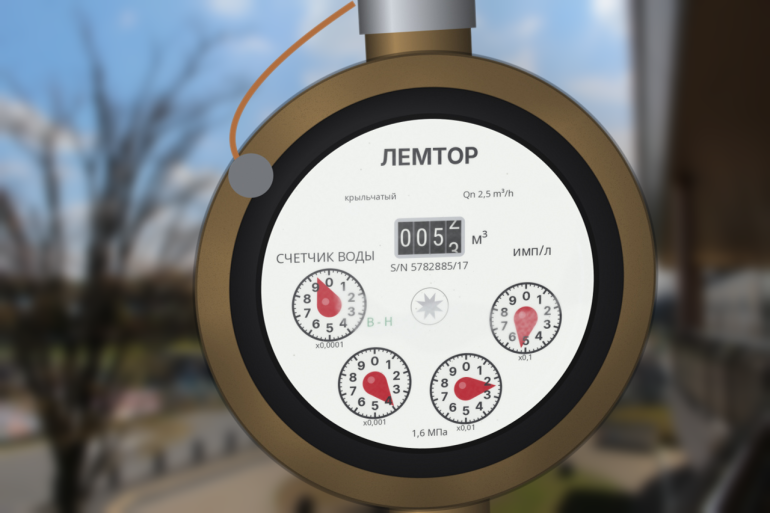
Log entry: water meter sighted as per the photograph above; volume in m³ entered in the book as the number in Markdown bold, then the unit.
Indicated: **52.5239** m³
